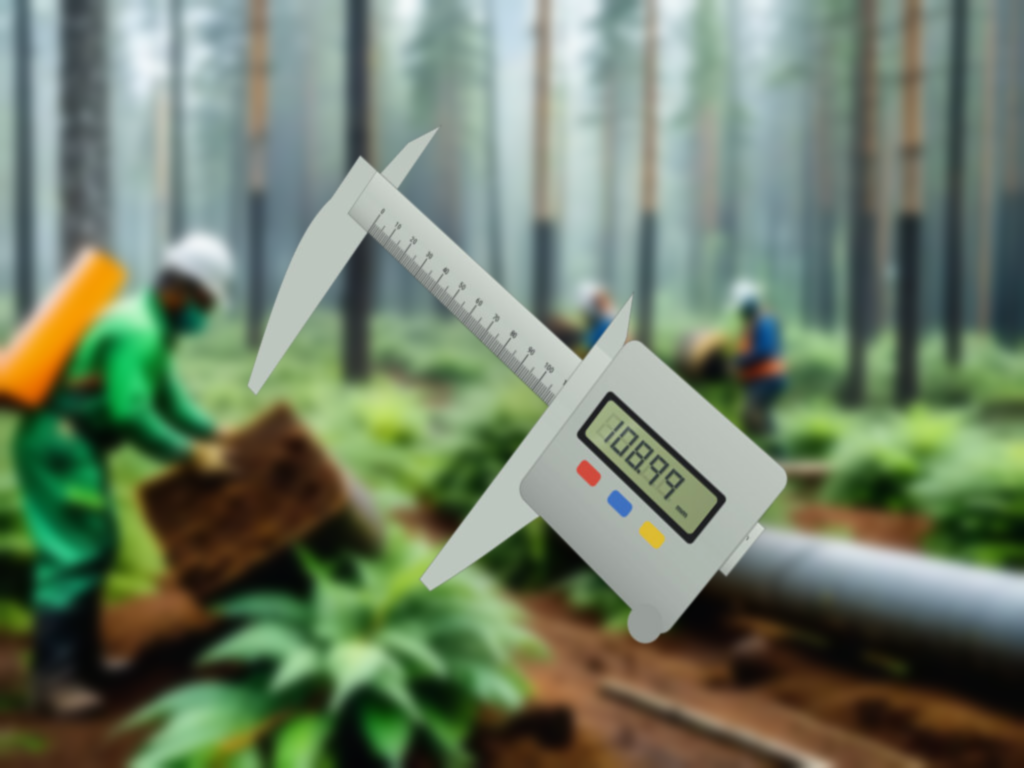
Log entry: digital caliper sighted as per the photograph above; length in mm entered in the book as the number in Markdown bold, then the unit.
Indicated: **108.99** mm
